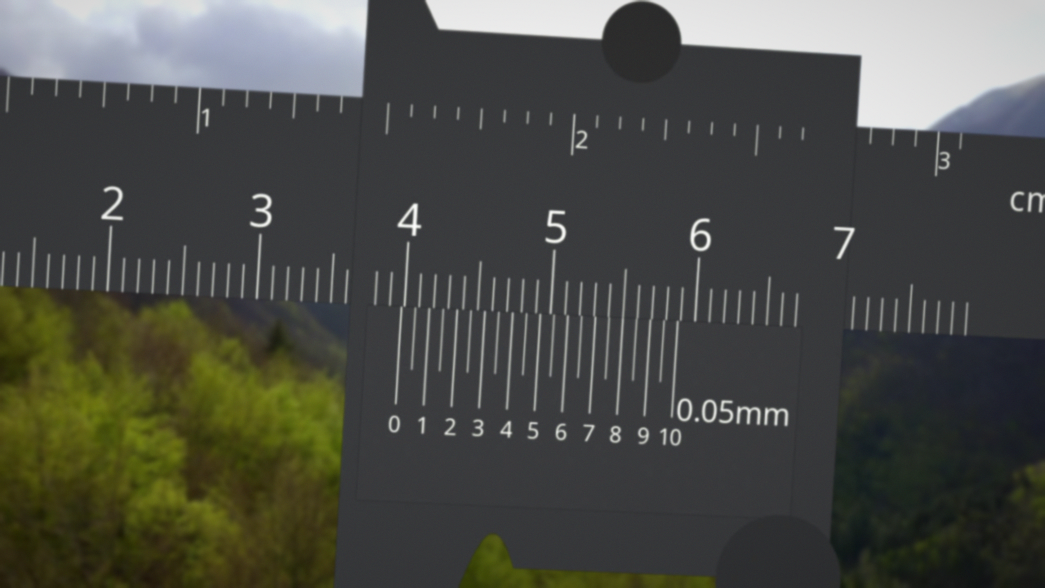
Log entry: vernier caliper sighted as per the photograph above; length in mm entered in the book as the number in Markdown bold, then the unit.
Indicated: **39.8** mm
